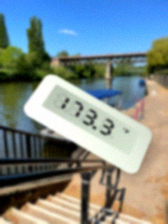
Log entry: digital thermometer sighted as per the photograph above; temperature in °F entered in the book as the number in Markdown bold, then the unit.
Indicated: **173.3** °F
